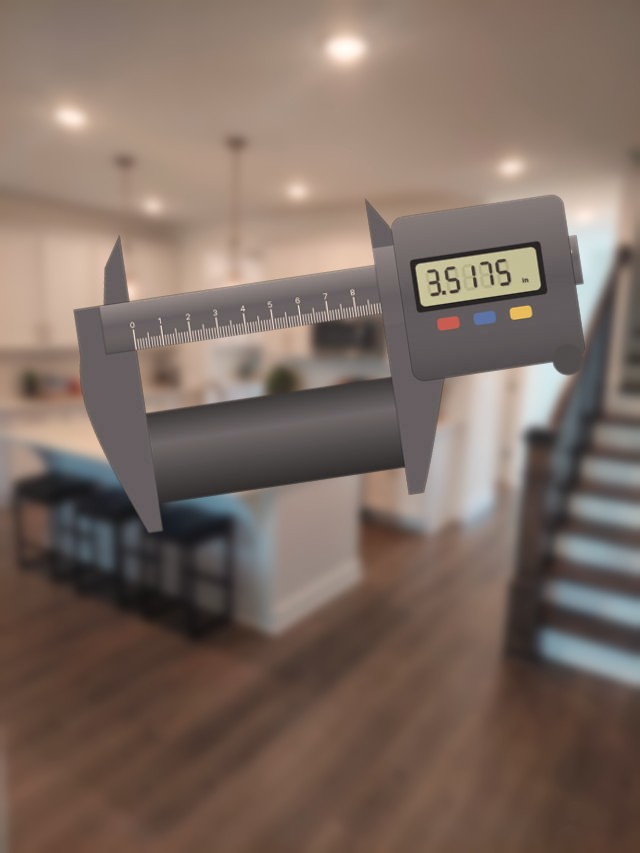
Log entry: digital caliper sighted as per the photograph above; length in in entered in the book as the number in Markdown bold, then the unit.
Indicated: **3.5175** in
